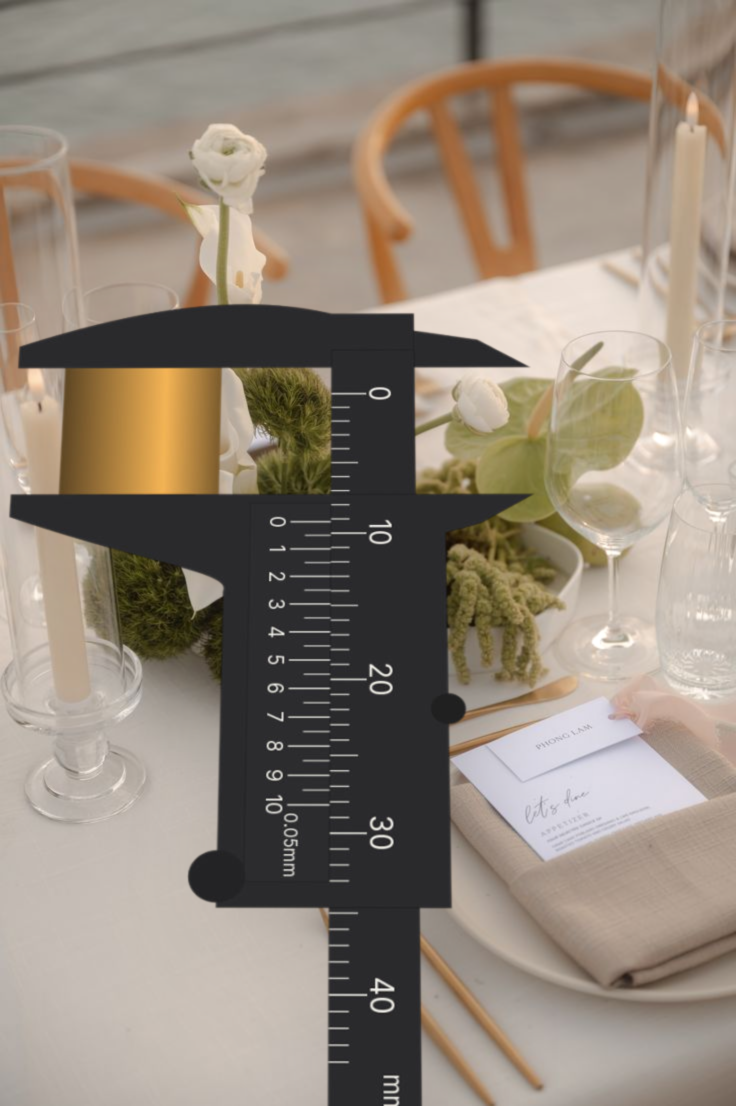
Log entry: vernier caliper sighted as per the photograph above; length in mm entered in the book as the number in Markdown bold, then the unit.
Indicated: **9.2** mm
